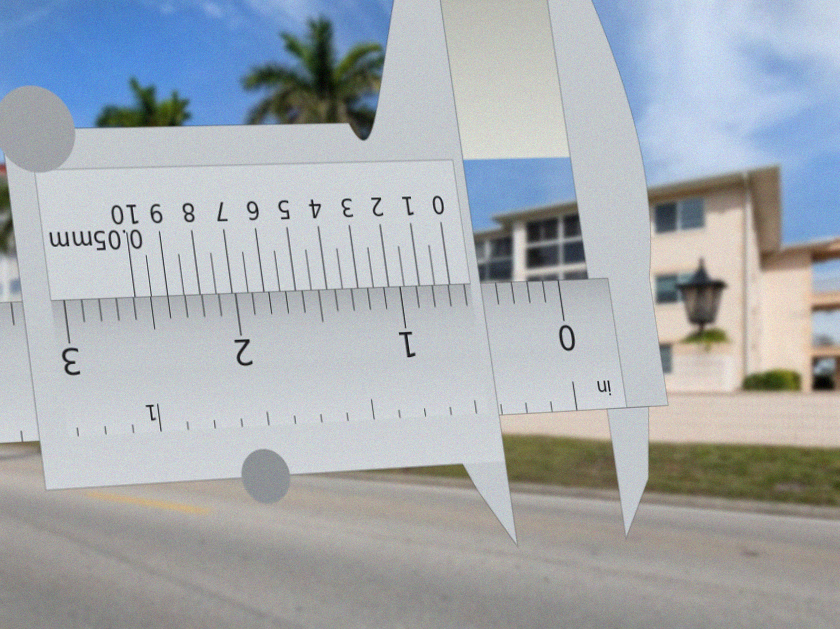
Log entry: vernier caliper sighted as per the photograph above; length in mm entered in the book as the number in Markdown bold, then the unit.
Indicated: **6.9** mm
